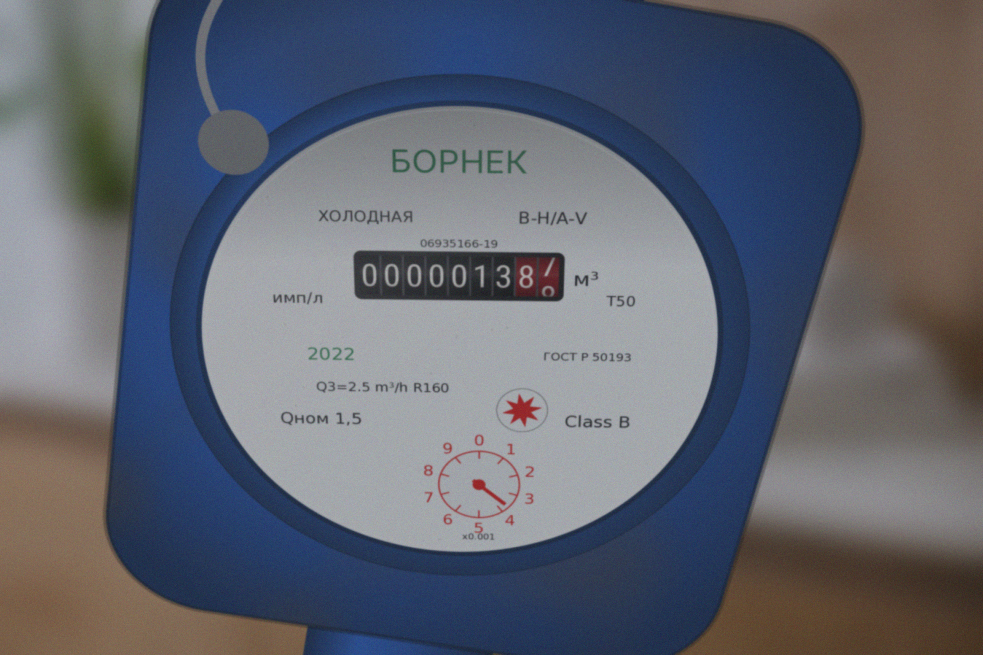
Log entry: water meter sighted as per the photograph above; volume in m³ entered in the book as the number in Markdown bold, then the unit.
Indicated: **13.873** m³
